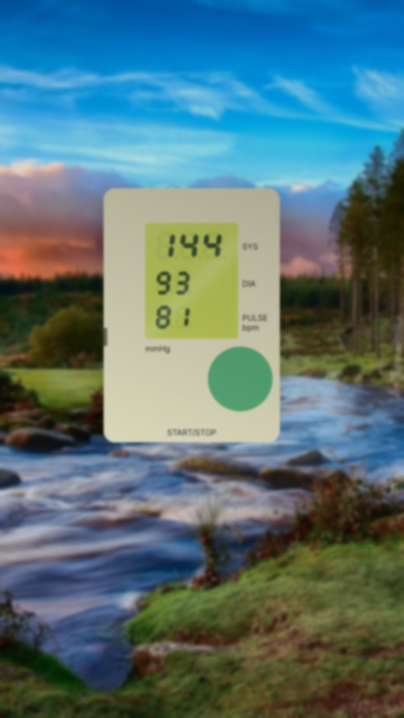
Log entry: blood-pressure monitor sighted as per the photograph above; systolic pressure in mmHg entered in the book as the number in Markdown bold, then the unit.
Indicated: **144** mmHg
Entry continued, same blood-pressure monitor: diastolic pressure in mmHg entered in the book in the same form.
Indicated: **93** mmHg
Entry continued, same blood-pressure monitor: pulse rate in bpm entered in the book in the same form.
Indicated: **81** bpm
